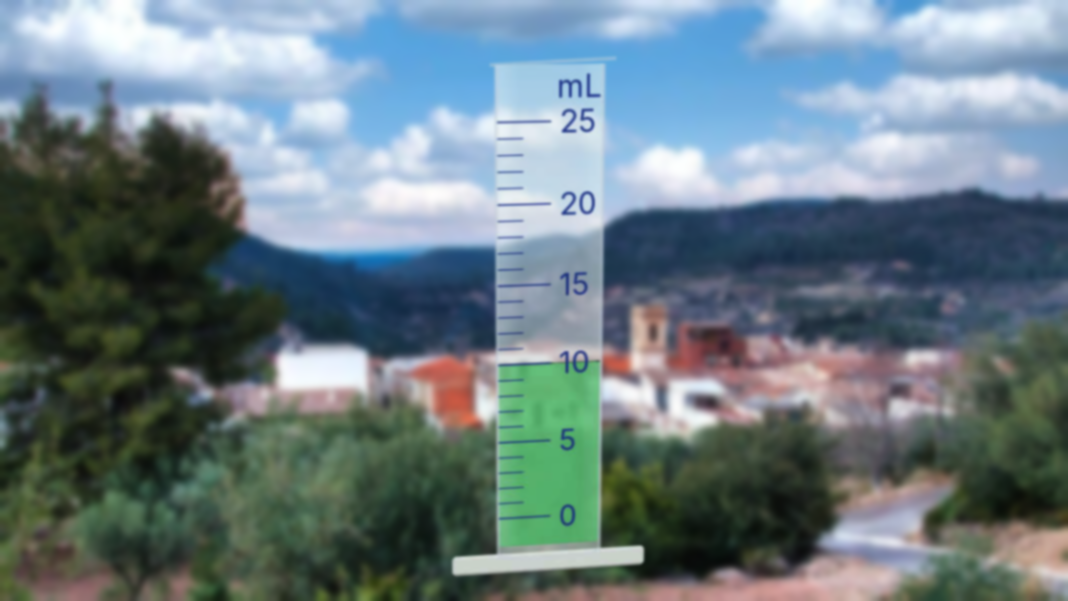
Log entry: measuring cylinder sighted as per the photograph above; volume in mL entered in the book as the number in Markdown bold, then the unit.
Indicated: **10** mL
